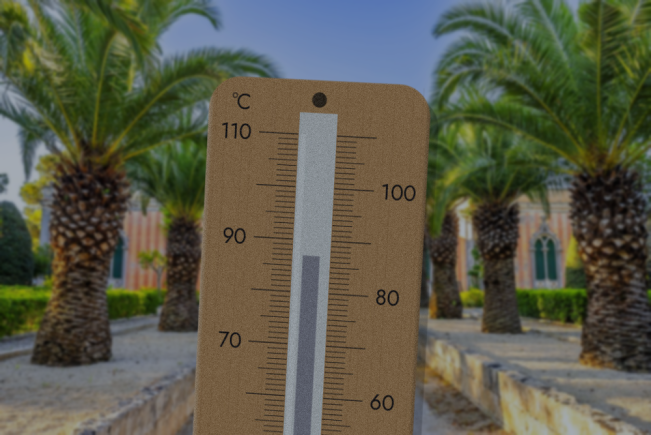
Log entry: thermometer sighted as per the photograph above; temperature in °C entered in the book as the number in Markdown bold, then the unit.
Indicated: **87** °C
